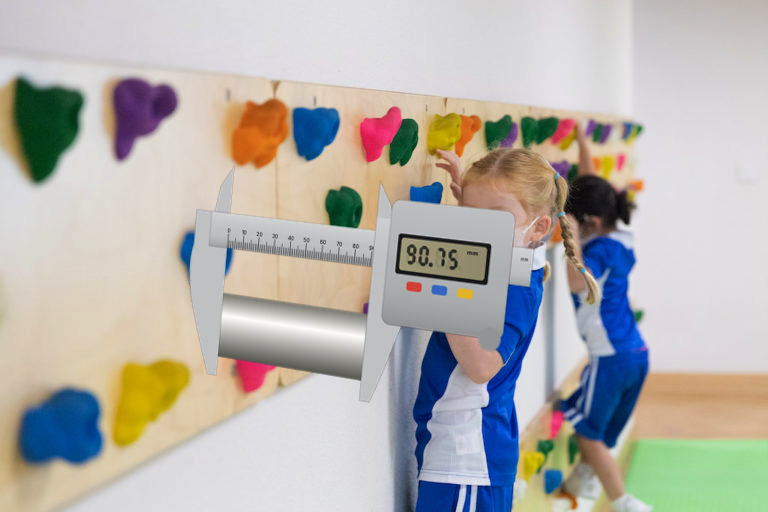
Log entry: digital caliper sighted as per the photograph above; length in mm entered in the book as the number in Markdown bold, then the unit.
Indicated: **90.75** mm
